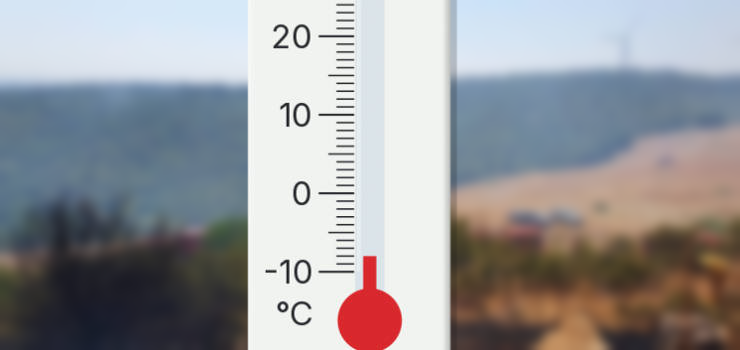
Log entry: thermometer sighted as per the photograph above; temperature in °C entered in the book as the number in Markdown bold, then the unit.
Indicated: **-8** °C
